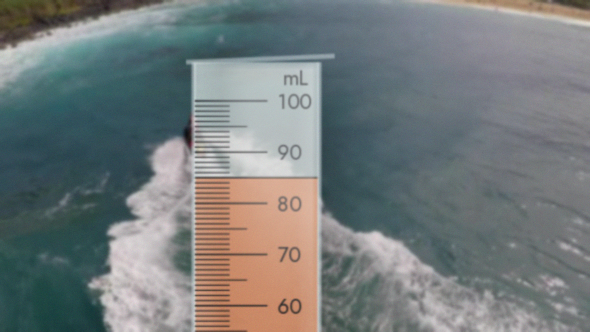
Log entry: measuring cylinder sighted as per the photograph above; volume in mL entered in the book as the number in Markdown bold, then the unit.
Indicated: **85** mL
